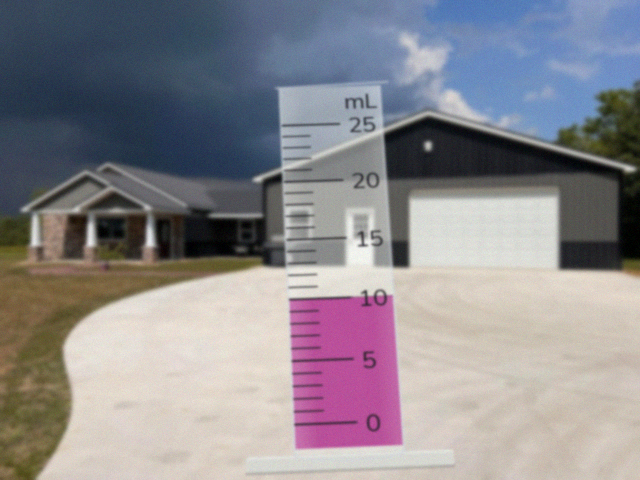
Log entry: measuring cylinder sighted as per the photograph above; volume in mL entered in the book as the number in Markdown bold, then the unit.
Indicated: **10** mL
